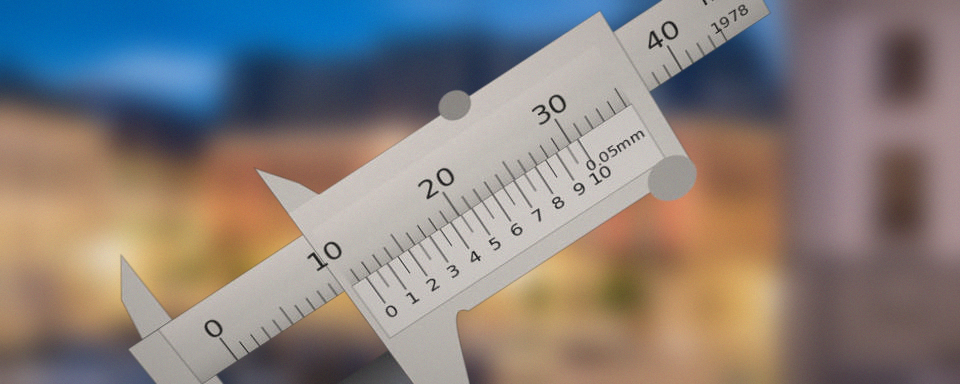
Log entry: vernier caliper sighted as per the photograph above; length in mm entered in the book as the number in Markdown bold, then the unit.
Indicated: **11.6** mm
